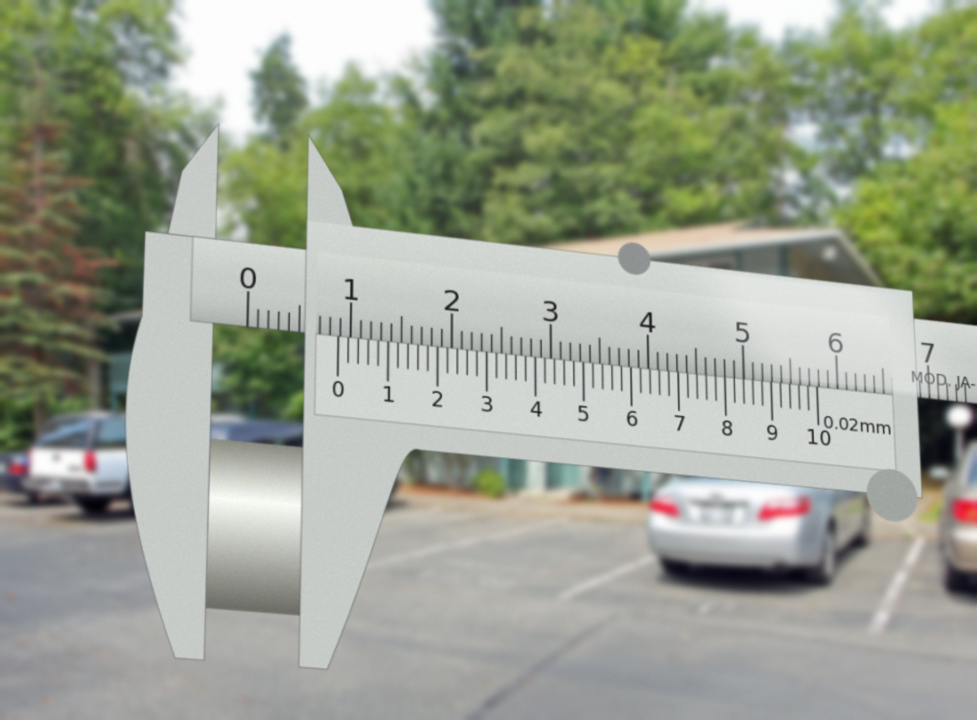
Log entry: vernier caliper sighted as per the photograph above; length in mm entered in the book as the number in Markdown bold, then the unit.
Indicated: **8.8** mm
